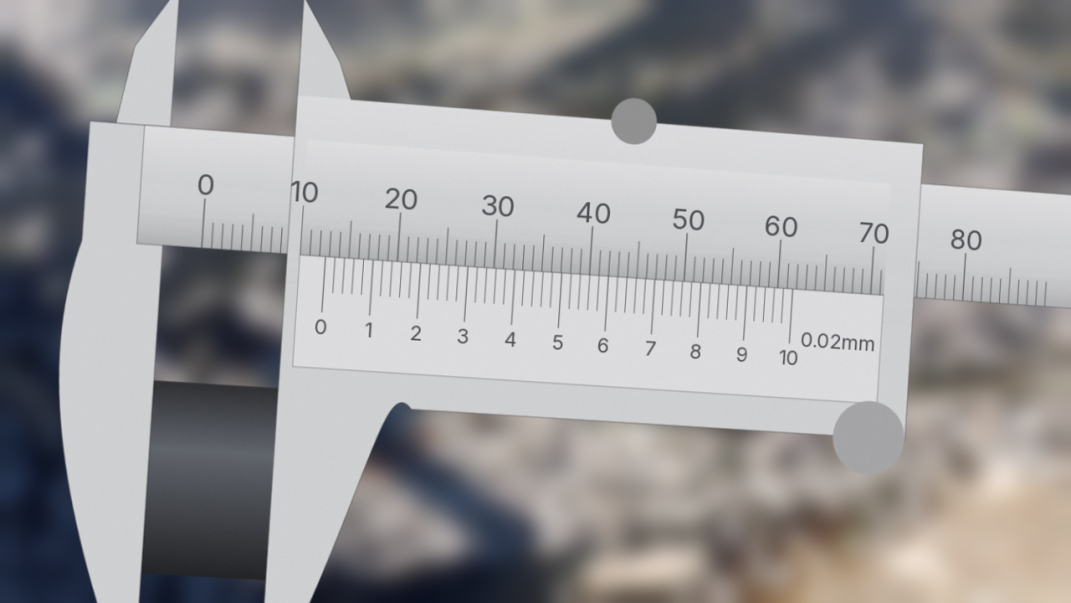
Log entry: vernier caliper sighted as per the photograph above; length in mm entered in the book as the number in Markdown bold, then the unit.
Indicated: **12.6** mm
